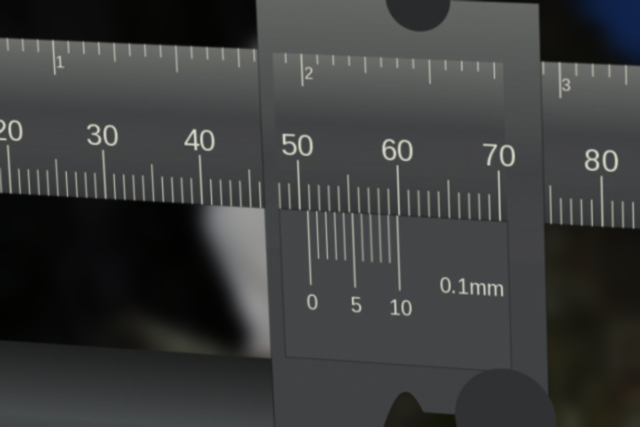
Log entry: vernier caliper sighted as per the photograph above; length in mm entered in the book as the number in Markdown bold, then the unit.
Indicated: **50.8** mm
